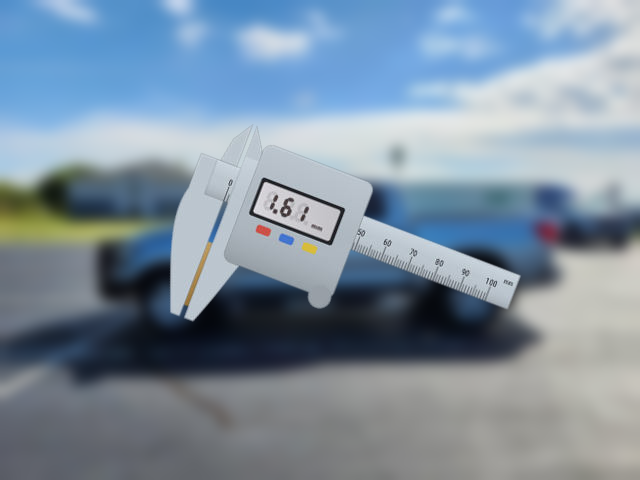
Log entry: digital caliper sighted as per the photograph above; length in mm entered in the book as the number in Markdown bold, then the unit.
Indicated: **1.61** mm
